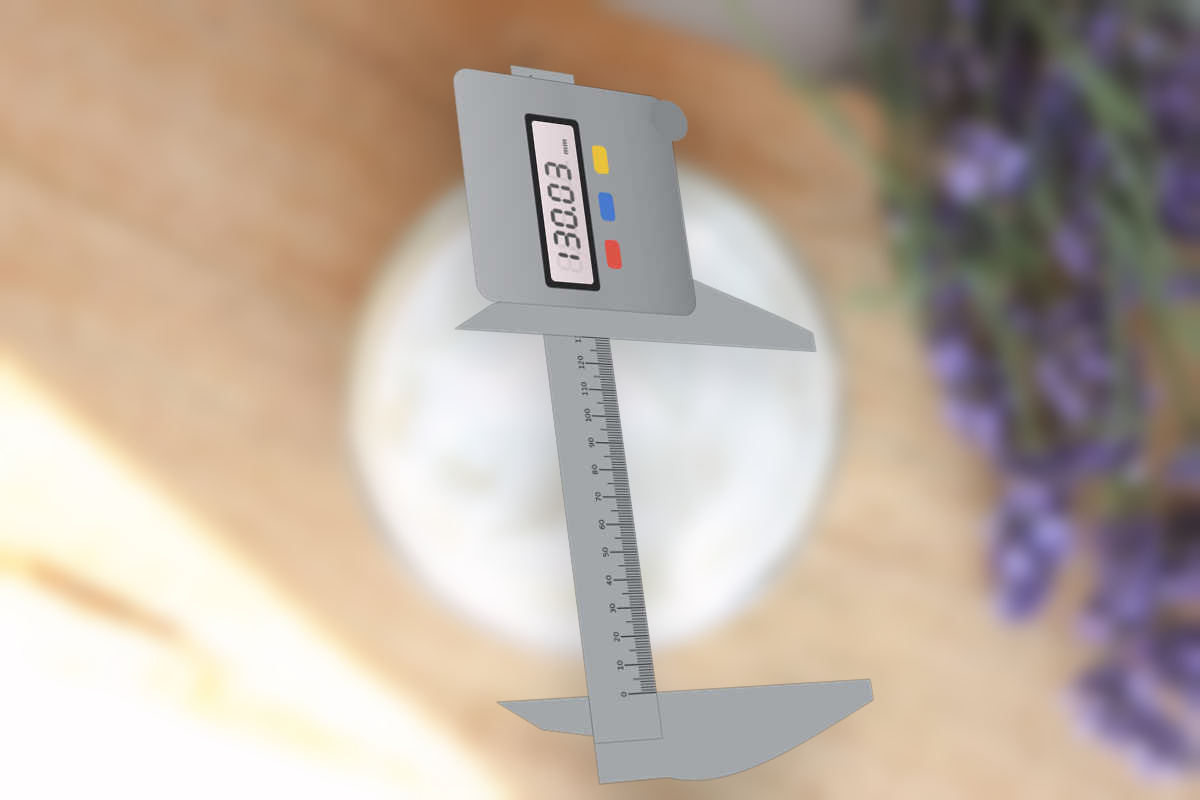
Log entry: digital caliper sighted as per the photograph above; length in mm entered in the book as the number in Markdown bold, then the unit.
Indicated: **130.03** mm
